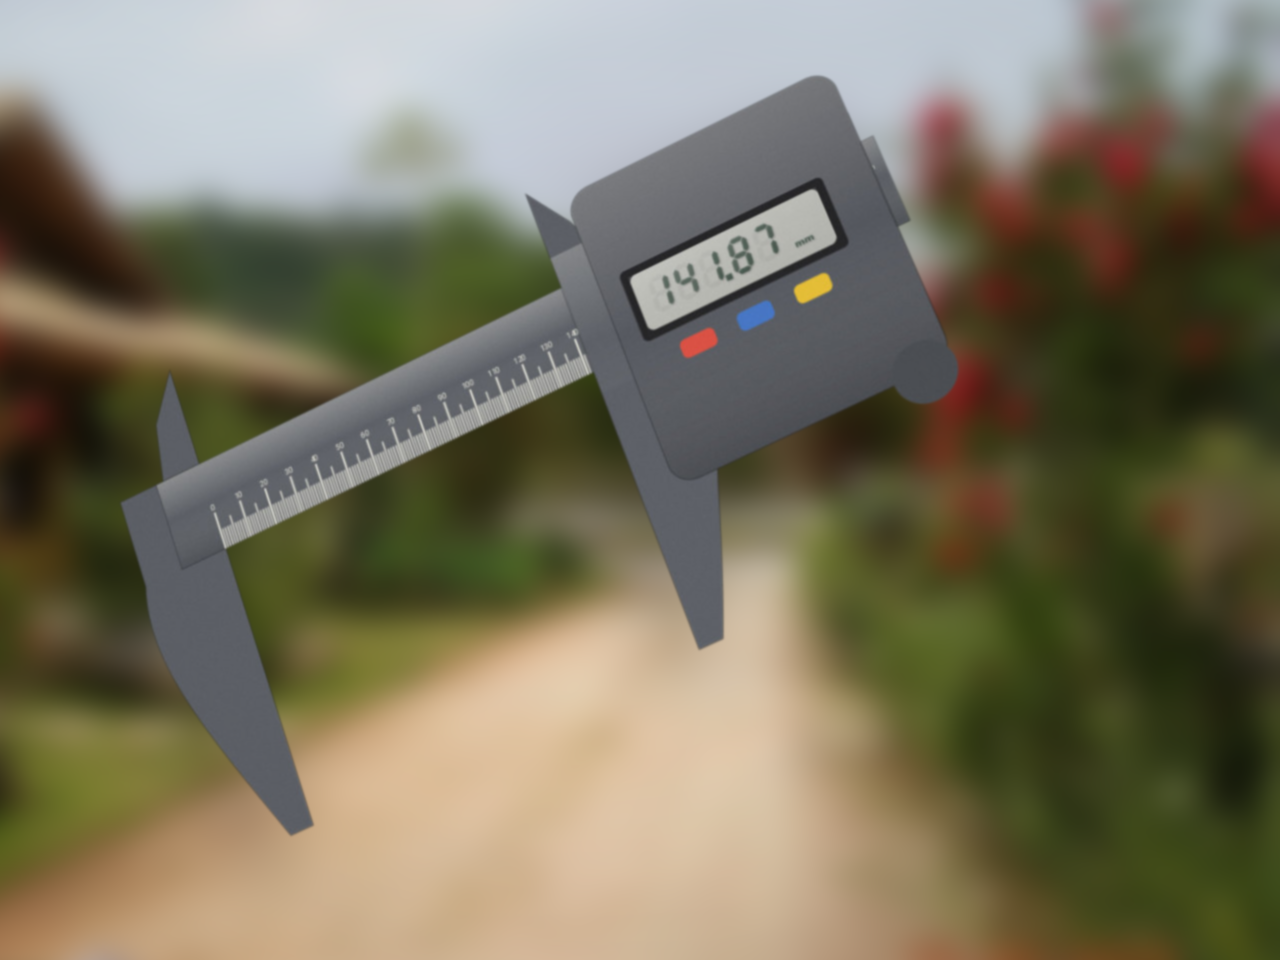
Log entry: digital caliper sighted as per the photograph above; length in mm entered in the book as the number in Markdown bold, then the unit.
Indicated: **141.87** mm
